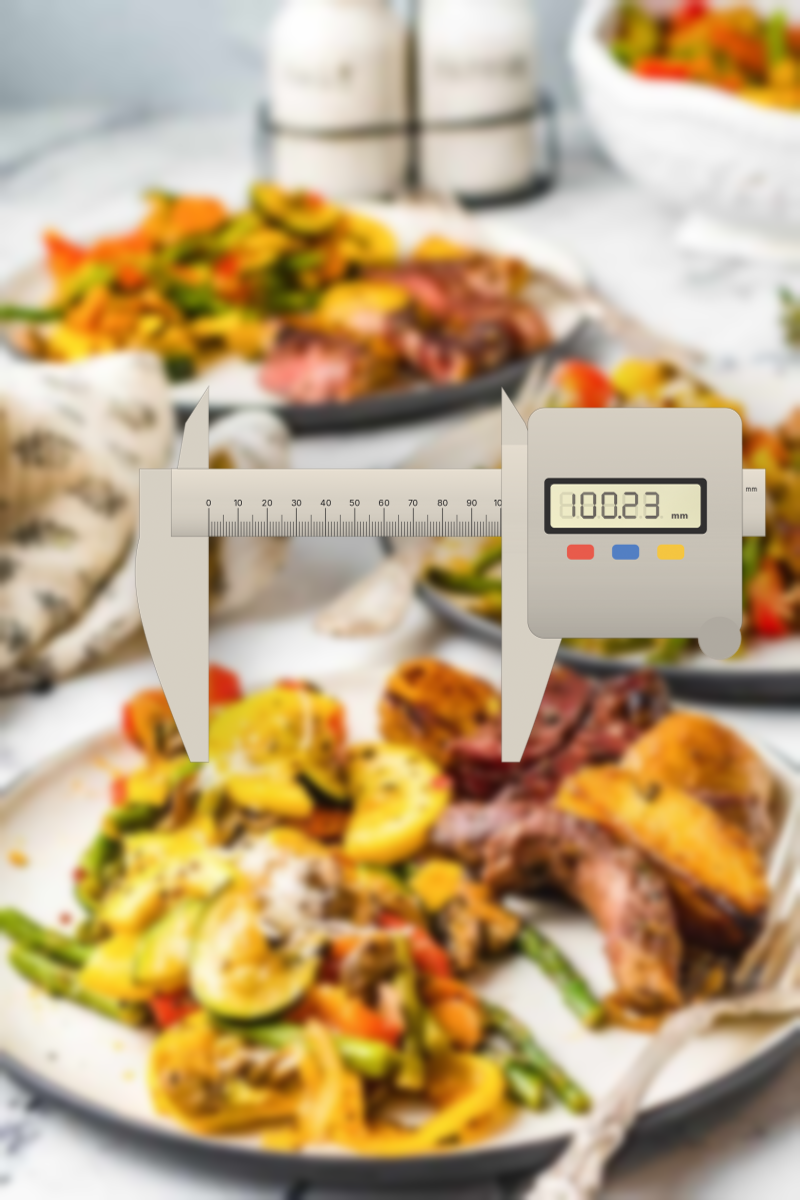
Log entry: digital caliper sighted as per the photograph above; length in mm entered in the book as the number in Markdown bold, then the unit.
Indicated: **100.23** mm
